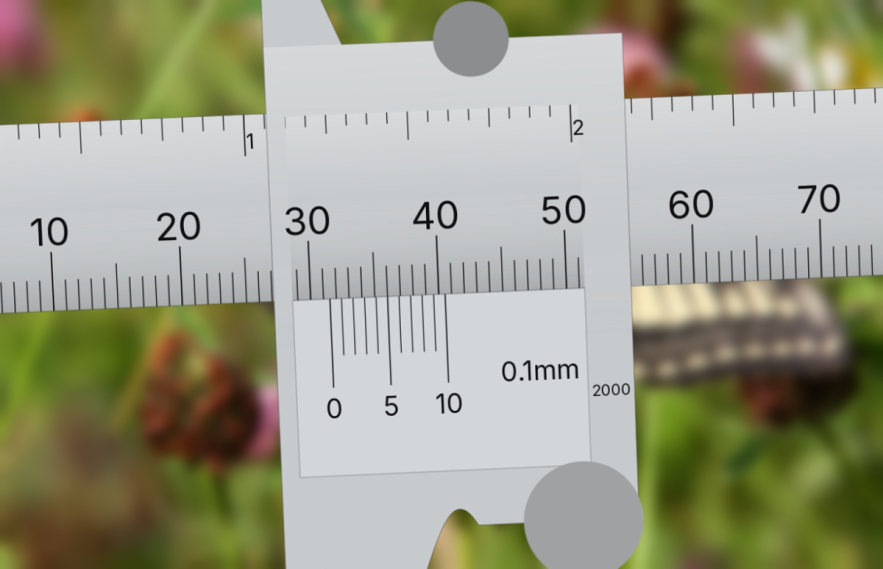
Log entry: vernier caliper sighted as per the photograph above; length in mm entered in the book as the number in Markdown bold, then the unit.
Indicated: **31.5** mm
